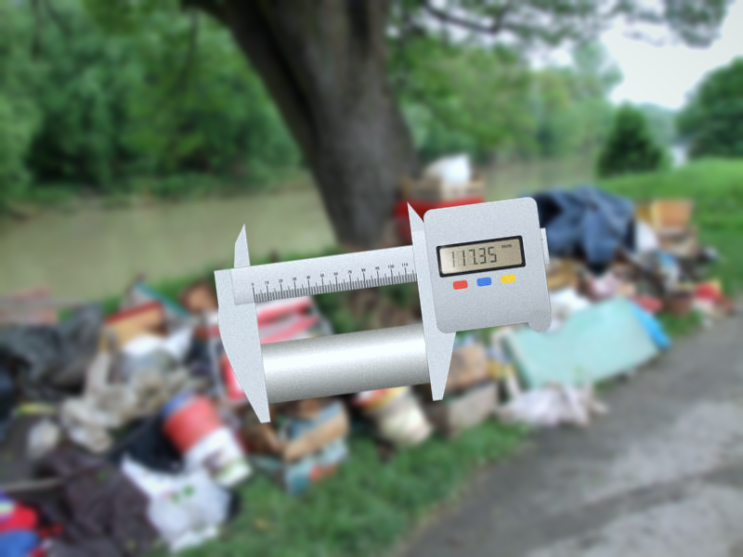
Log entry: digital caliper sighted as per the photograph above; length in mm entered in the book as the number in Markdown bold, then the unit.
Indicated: **117.35** mm
